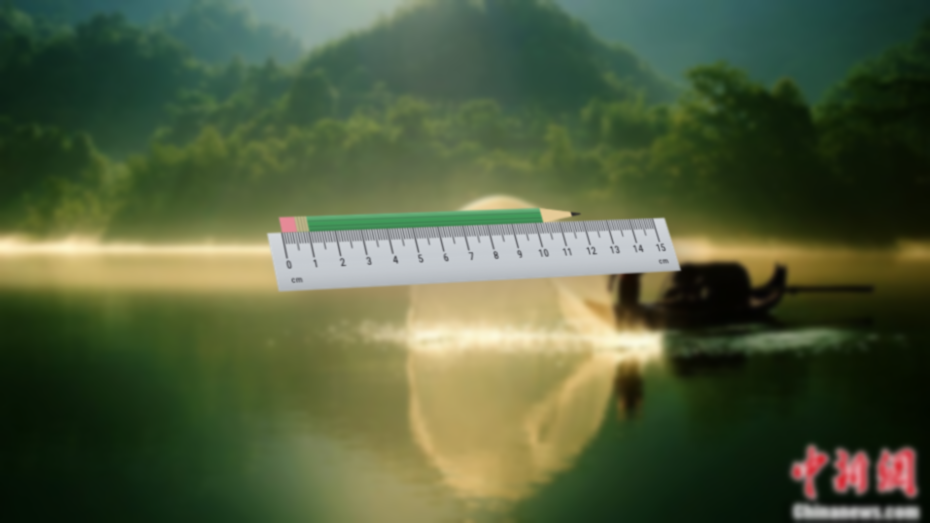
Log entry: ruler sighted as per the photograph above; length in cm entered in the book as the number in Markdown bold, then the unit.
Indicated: **12** cm
